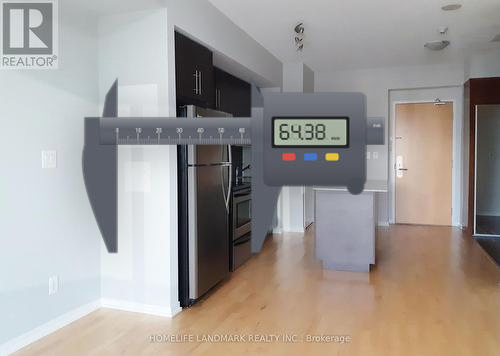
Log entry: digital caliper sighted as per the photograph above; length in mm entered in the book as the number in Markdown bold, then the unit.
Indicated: **64.38** mm
